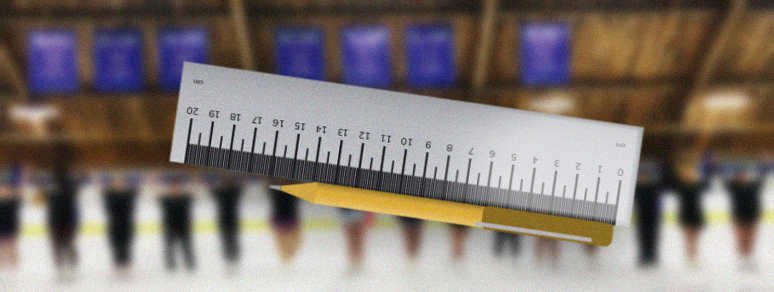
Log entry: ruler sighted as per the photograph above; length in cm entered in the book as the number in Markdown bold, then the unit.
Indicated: **16** cm
